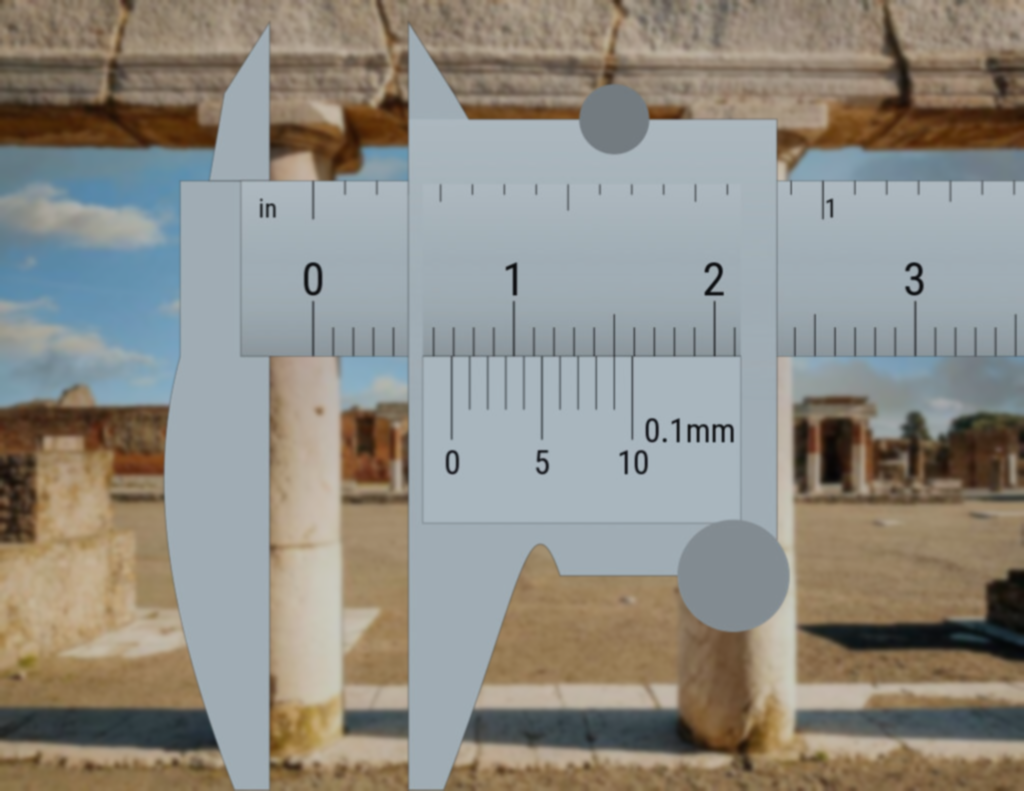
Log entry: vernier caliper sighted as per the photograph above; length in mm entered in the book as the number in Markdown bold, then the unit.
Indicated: **6.9** mm
